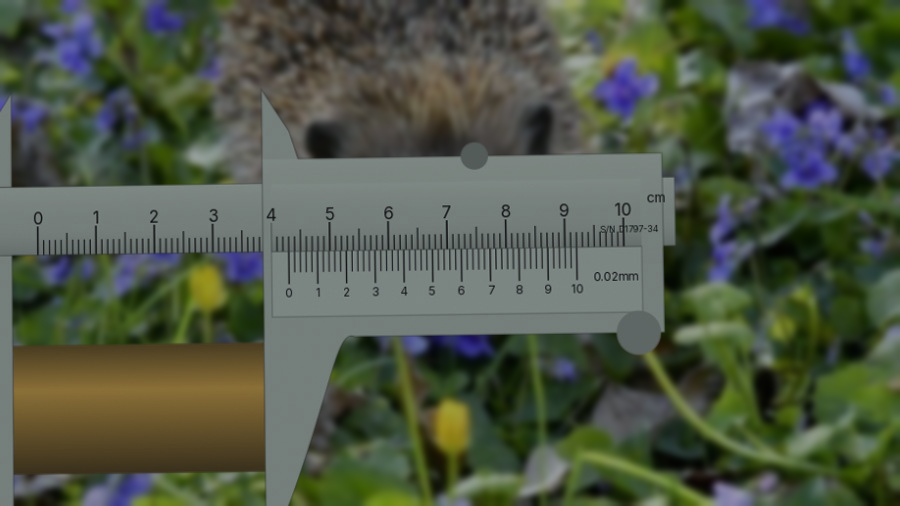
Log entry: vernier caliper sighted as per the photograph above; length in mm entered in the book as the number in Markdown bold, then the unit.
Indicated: **43.0** mm
